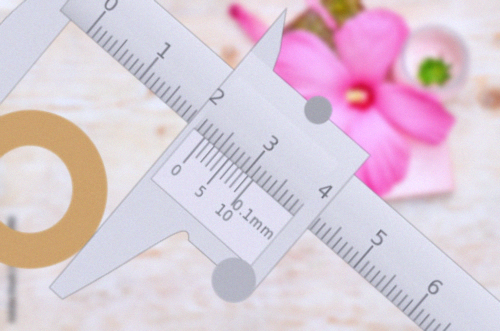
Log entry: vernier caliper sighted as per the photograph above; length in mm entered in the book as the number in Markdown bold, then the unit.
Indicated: **22.4** mm
